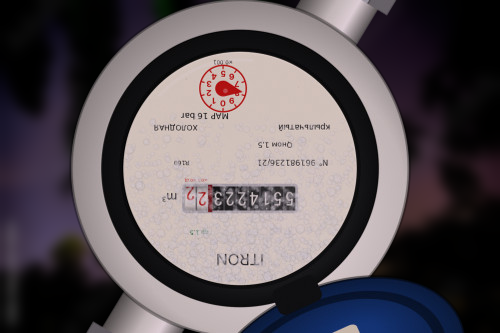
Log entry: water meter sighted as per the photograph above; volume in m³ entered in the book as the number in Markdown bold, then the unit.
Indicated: **5514223.217** m³
